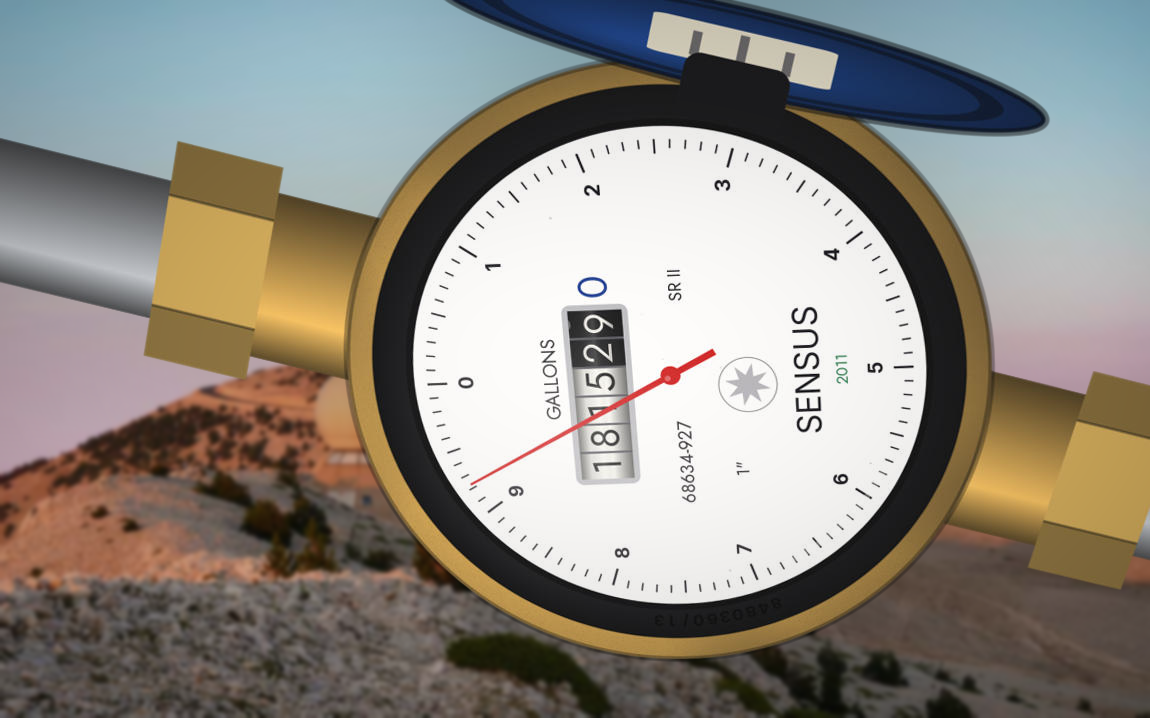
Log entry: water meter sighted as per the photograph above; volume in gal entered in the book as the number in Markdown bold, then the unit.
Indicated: **1815289.2** gal
